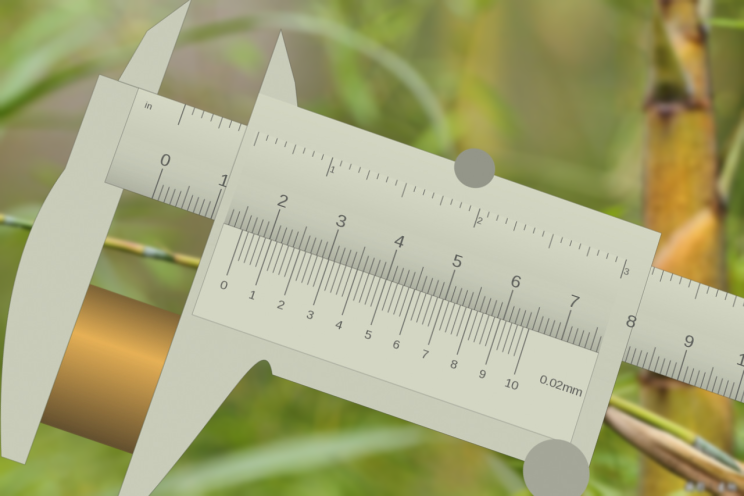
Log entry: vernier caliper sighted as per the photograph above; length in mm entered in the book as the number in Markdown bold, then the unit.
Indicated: **15.4** mm
